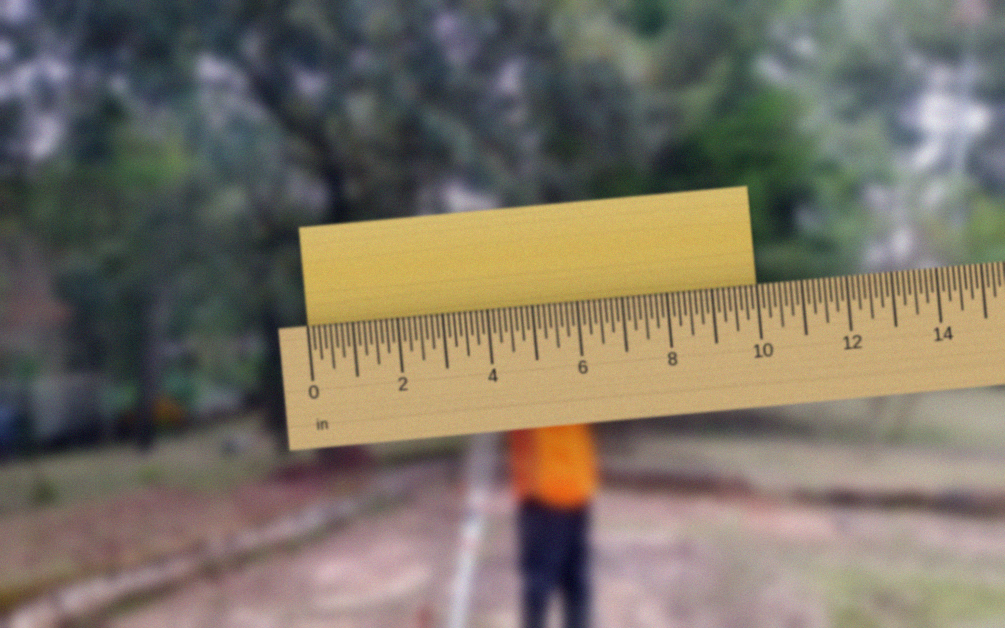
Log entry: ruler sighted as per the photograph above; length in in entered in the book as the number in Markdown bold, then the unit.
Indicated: **10** in
